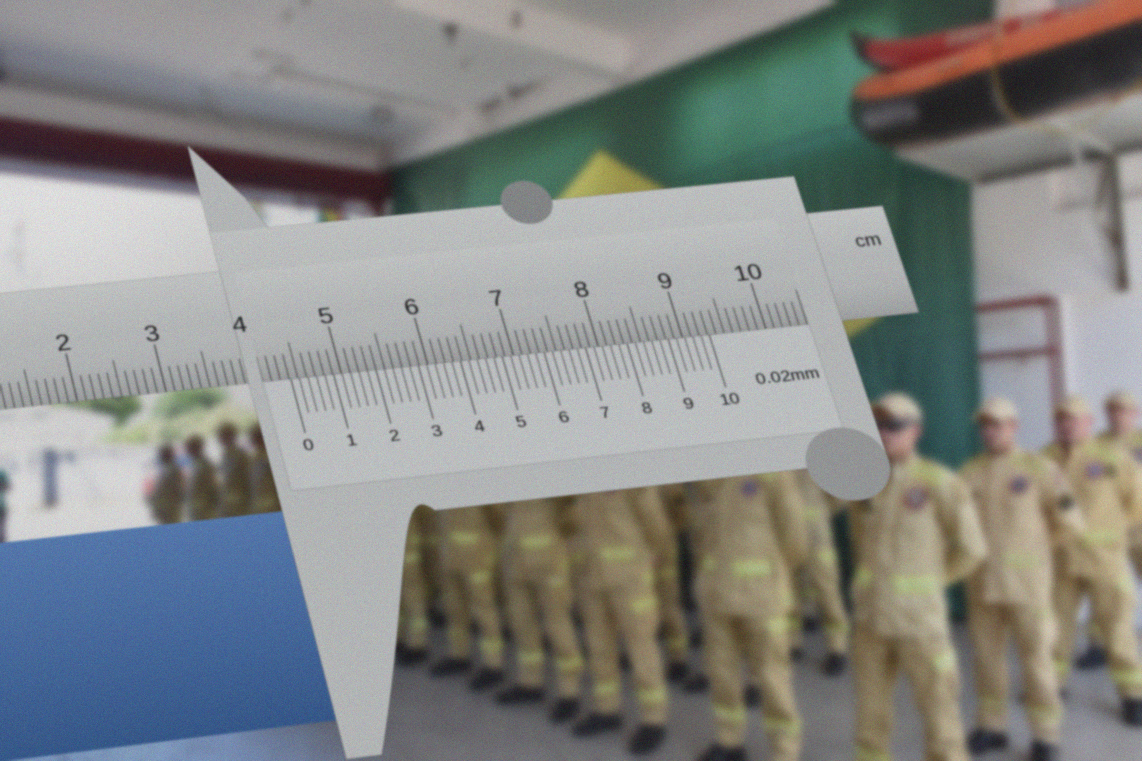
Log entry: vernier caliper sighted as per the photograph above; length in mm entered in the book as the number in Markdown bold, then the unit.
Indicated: **44.2** mm
